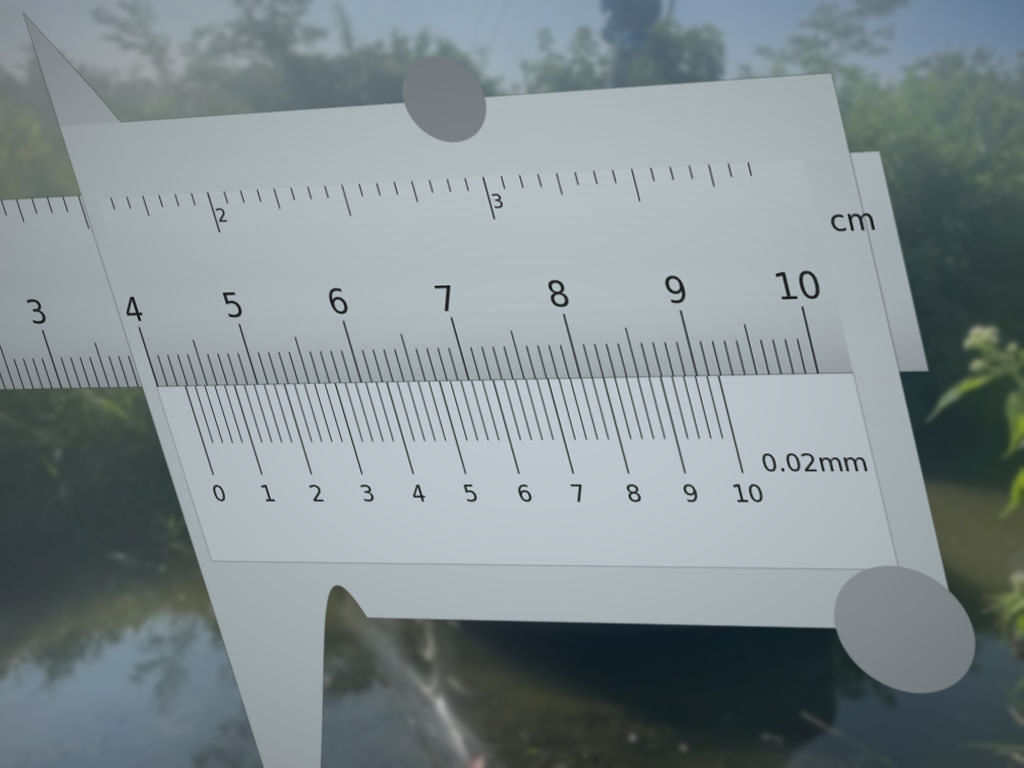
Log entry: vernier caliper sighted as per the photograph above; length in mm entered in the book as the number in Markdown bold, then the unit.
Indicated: **42.8** mm
